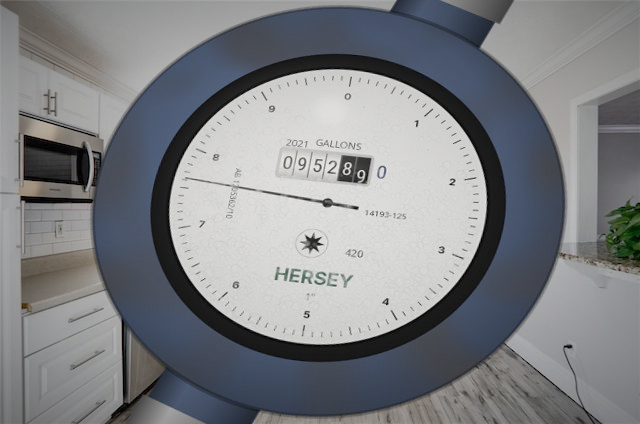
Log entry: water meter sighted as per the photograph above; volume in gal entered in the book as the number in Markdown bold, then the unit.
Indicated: **952887.6** gal
